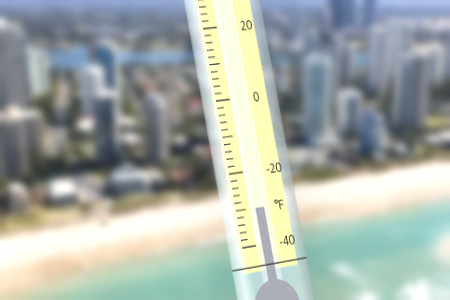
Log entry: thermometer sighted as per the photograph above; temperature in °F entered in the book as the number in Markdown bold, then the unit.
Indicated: **-30** °F
